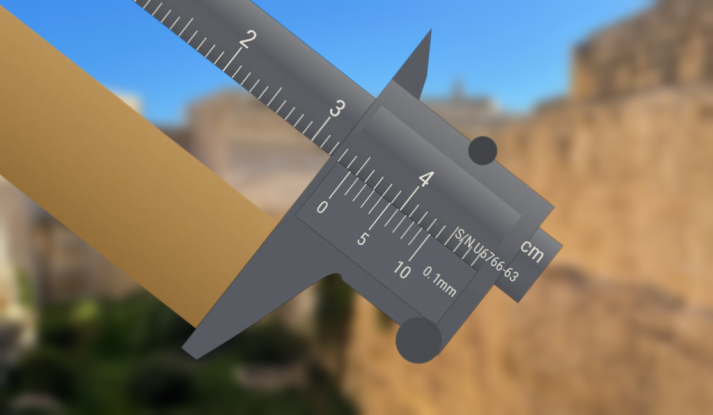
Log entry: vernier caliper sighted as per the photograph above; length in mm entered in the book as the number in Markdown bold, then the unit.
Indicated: **34.4** mm
